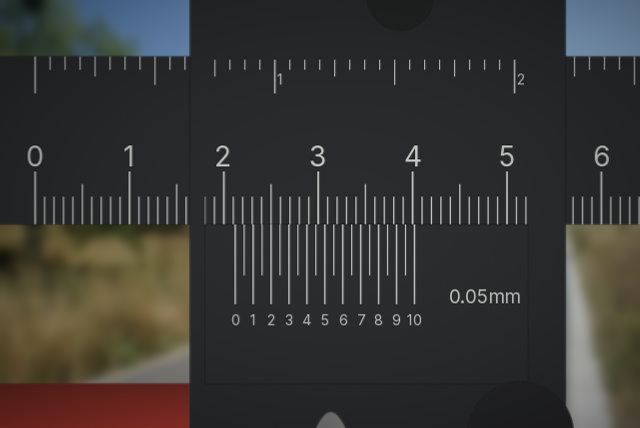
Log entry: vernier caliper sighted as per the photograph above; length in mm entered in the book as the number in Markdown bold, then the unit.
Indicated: **21.2** mm
